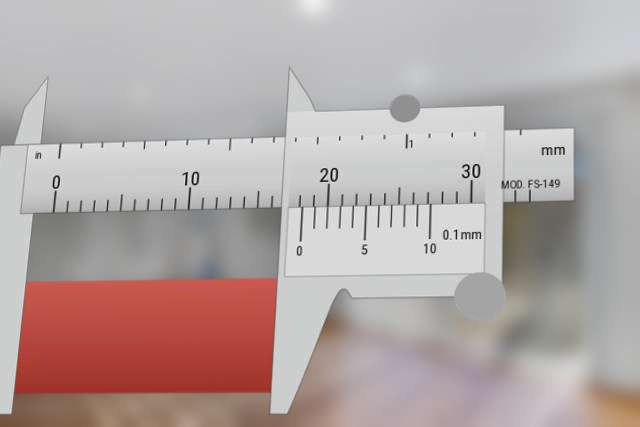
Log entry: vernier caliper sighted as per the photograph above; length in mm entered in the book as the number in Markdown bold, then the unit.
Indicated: **18.2** mm
